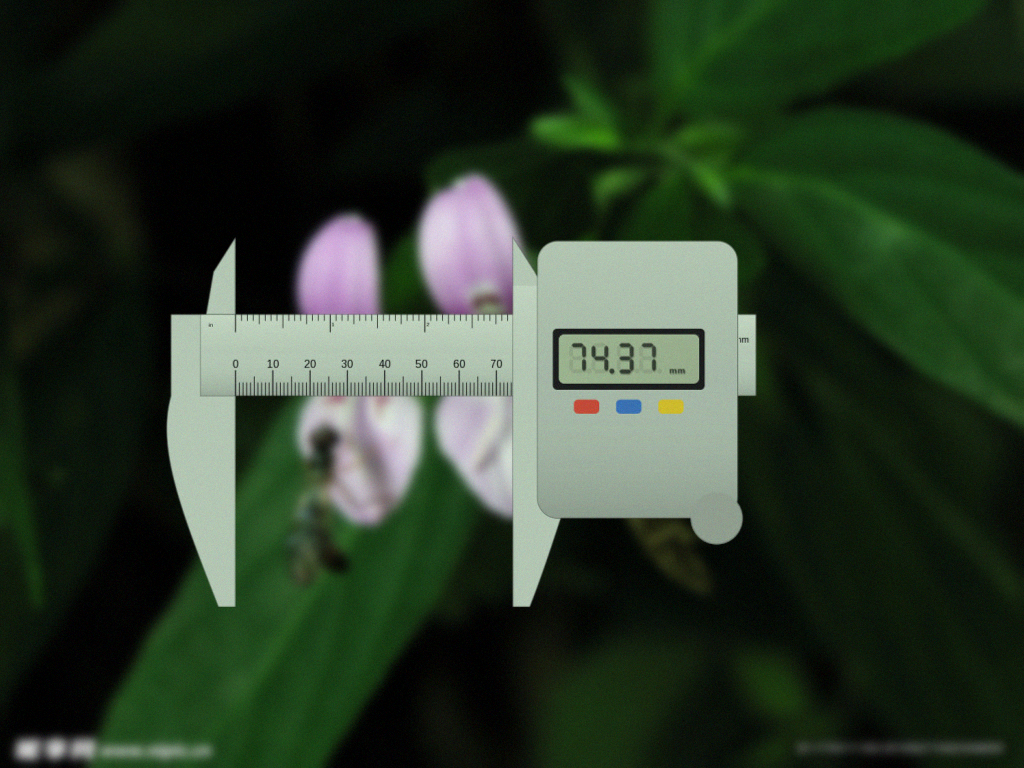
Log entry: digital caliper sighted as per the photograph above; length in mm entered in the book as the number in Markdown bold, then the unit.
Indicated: **74.37** mm
